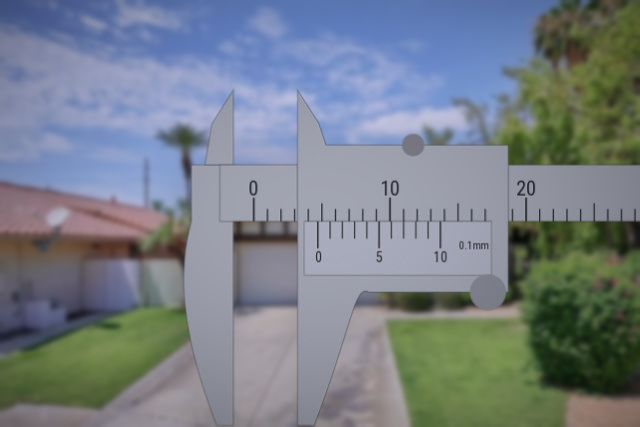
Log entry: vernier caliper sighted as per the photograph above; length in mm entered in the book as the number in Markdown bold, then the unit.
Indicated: **4.7** mm
